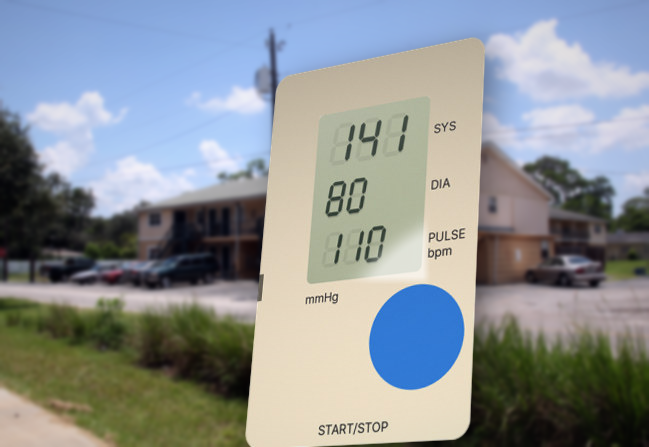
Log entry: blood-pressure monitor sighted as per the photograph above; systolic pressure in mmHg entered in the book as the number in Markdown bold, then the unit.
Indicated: **141** mmHg
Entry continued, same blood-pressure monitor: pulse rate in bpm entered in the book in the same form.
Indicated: **110** bpm
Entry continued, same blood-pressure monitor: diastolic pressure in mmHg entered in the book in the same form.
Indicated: **80** mmHg
